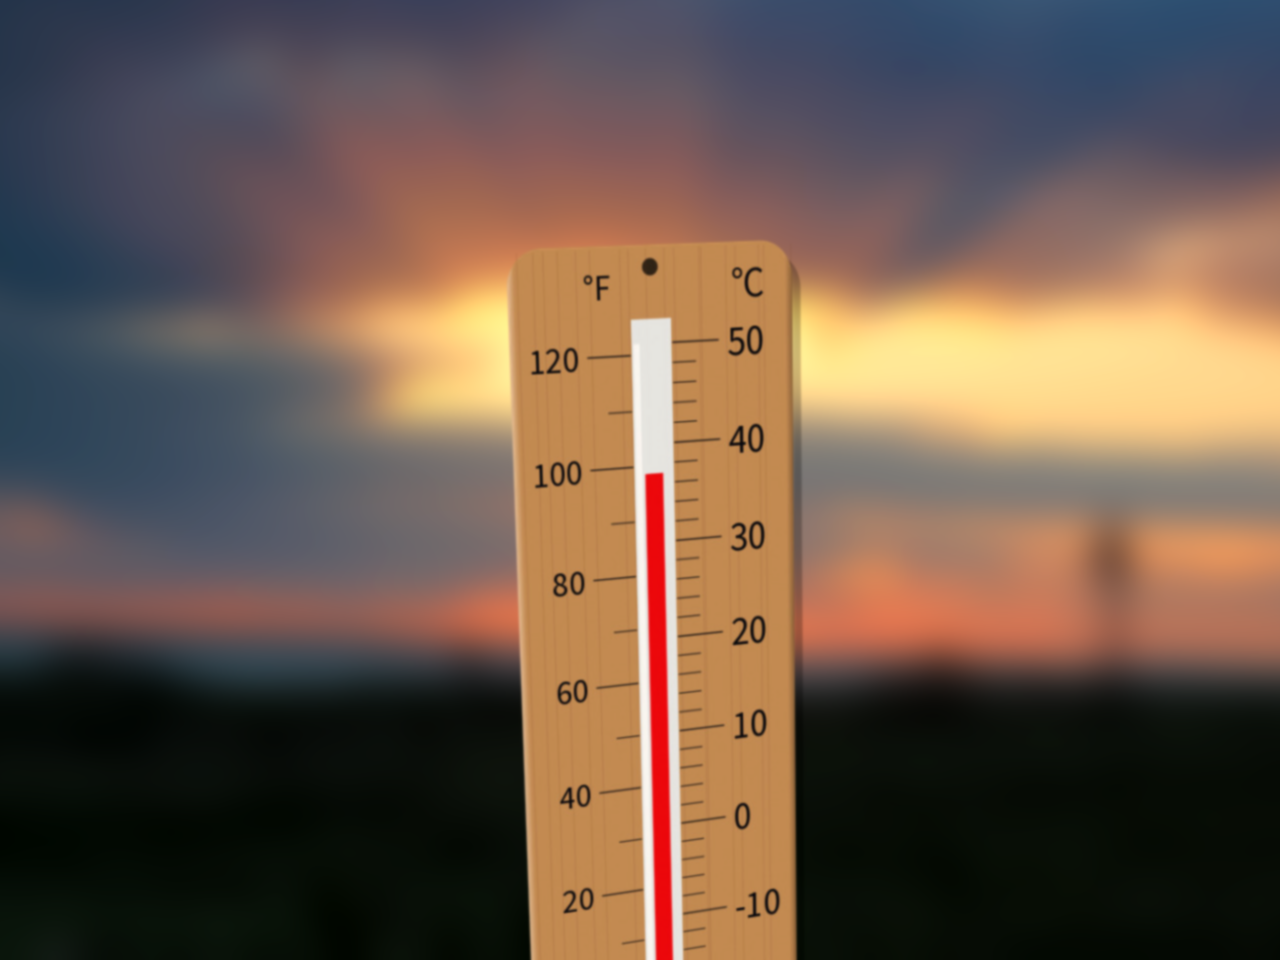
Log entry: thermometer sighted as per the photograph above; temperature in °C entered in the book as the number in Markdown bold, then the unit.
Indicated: **37** °C
